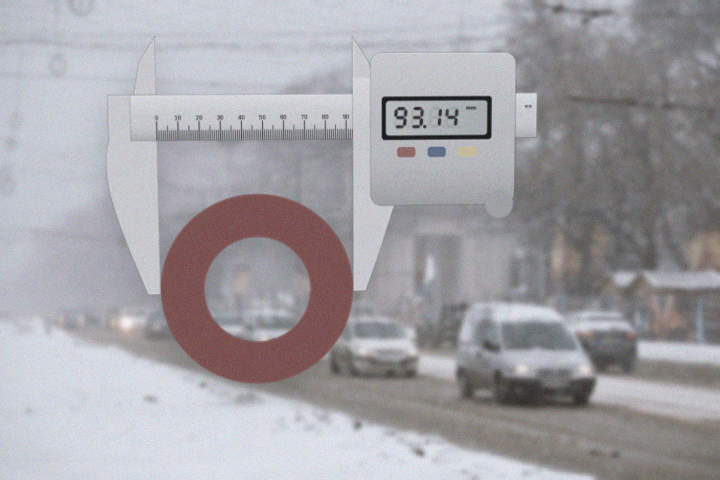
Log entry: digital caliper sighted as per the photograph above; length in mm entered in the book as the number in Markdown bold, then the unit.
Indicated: **93.14** mm
